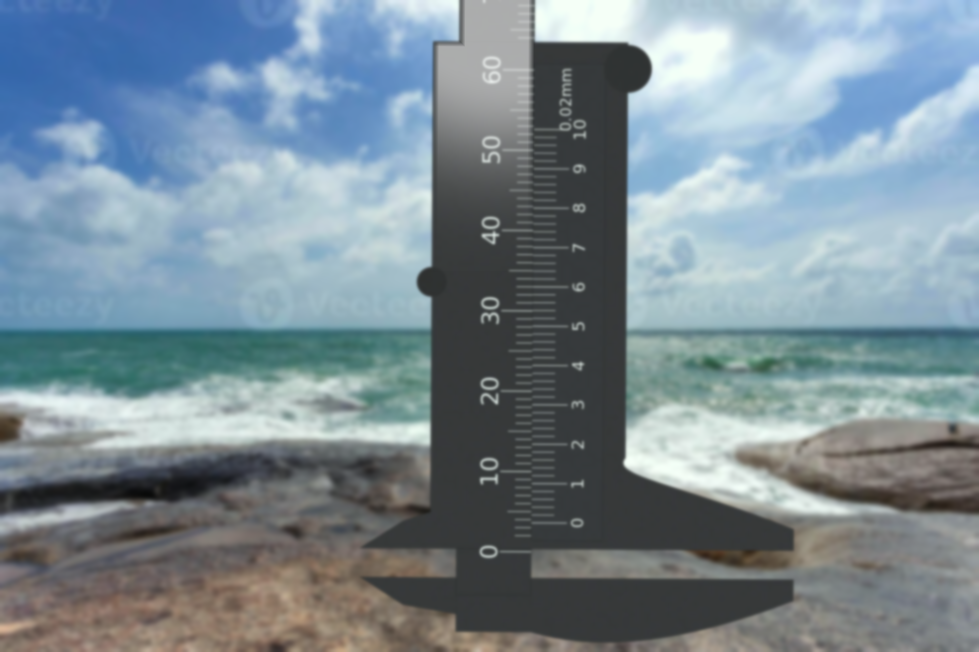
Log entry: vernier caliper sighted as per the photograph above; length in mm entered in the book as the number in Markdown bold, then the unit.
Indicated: **3.6** mm
